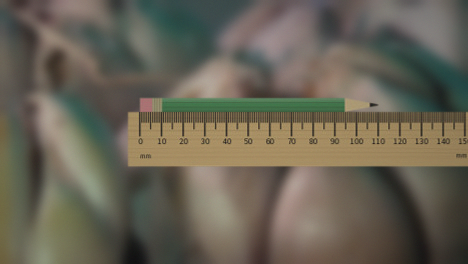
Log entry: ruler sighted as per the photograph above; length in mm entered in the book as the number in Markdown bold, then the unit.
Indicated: **110** mm
